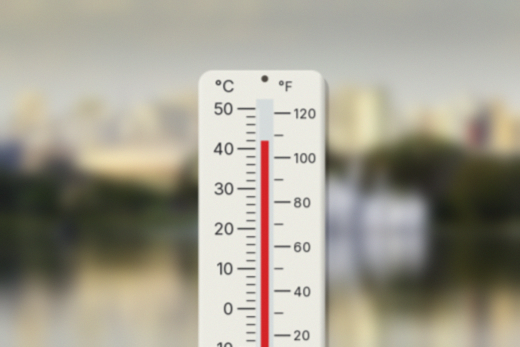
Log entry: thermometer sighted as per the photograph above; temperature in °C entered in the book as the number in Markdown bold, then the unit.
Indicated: **42** °C
